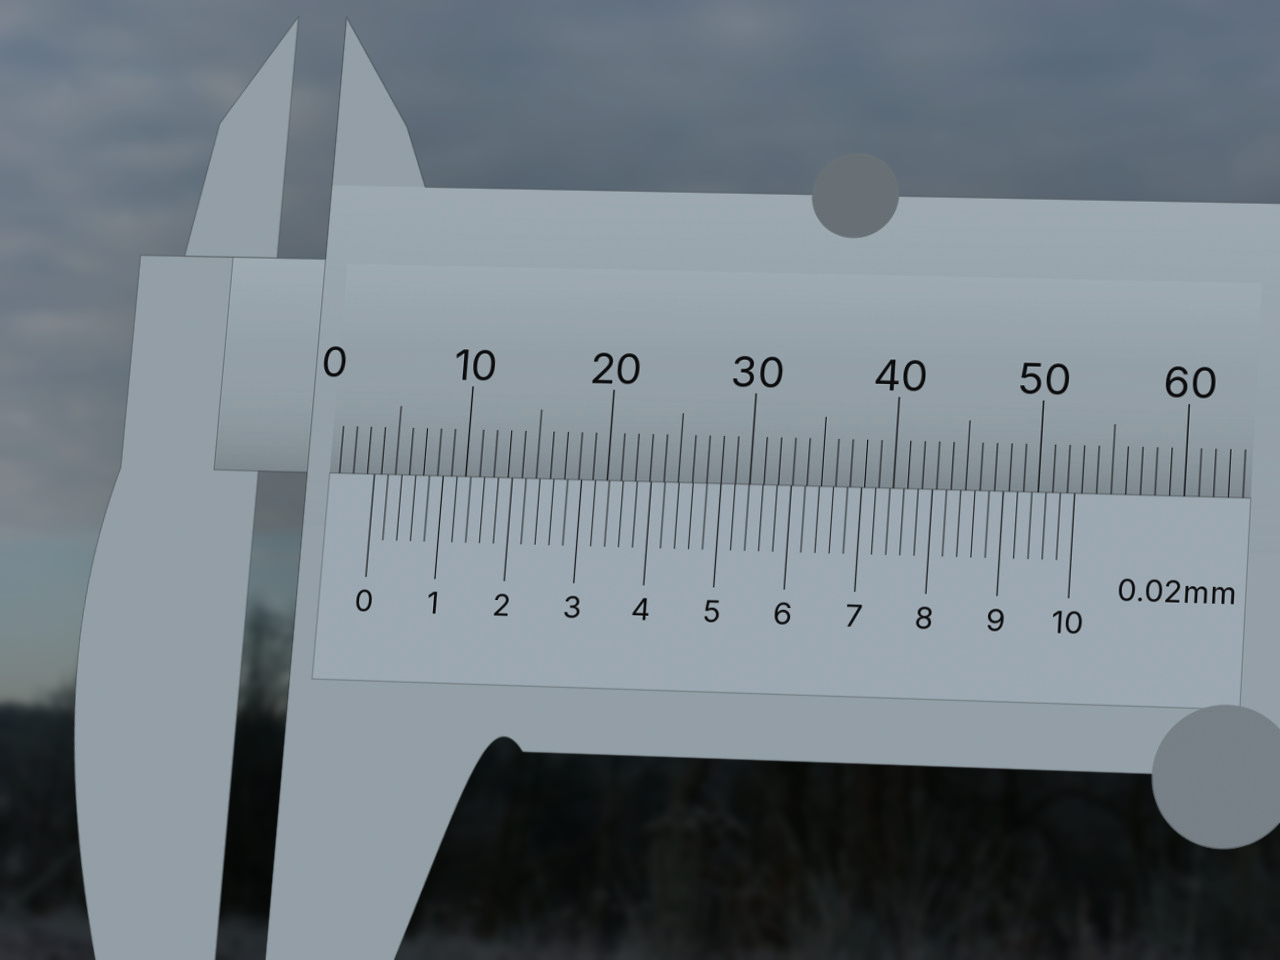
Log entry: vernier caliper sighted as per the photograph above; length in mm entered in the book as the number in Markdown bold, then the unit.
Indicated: **3.5** mm
